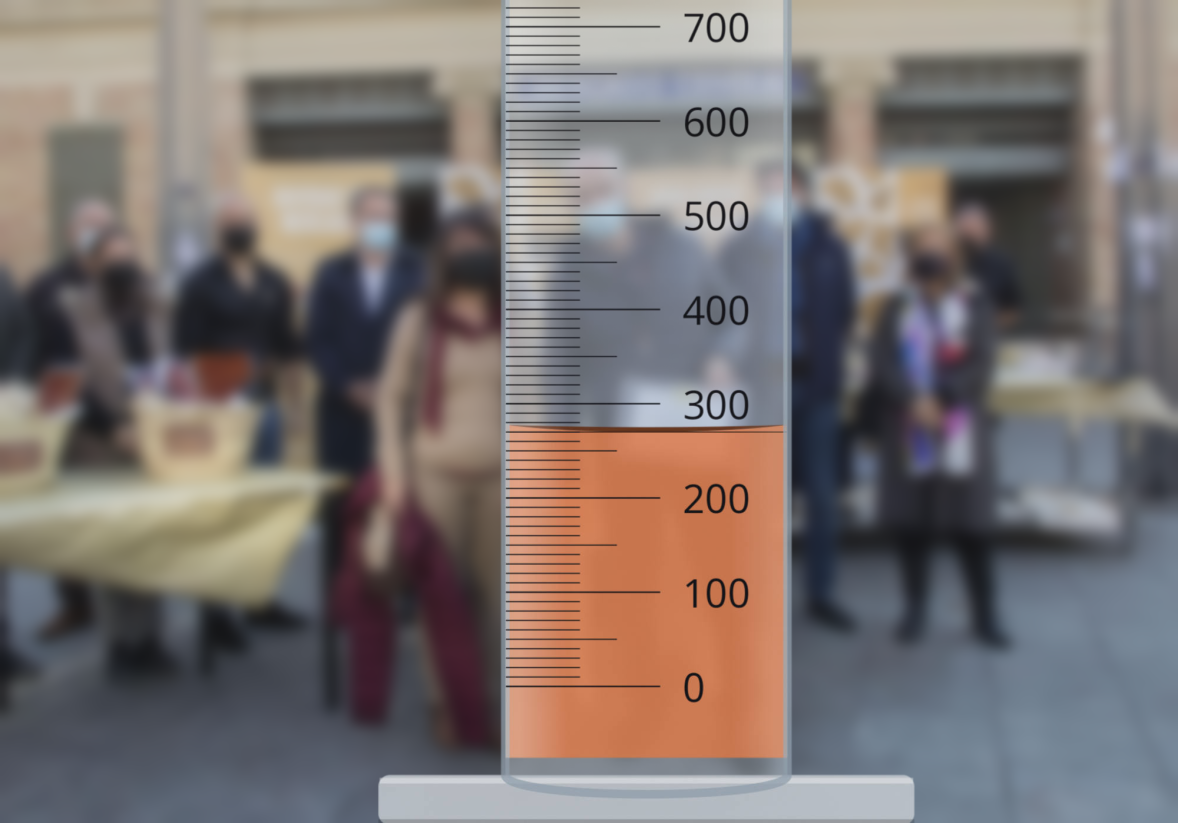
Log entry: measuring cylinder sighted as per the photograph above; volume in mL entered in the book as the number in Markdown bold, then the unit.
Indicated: **270** mL
